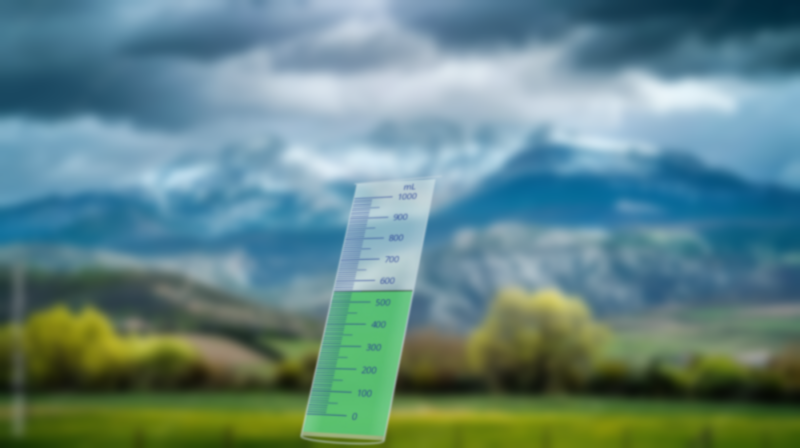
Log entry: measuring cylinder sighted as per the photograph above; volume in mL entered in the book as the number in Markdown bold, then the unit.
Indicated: **550** mL
